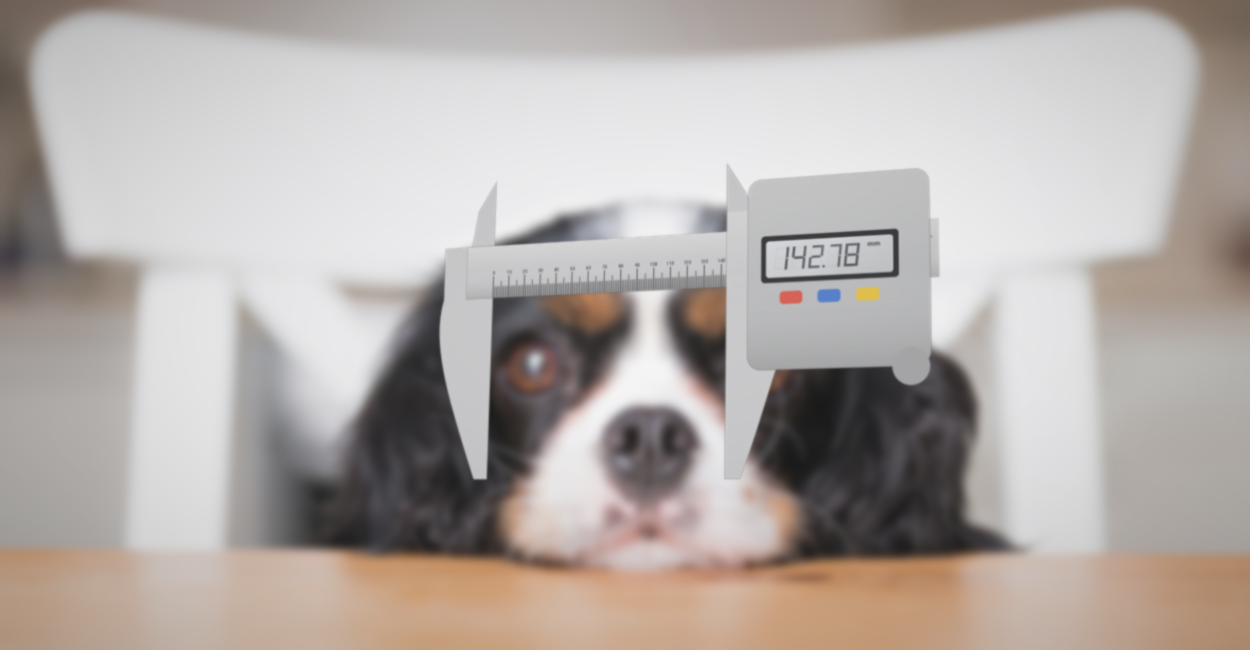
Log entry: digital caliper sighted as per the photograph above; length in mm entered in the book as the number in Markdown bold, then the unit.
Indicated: **142.78** mm
